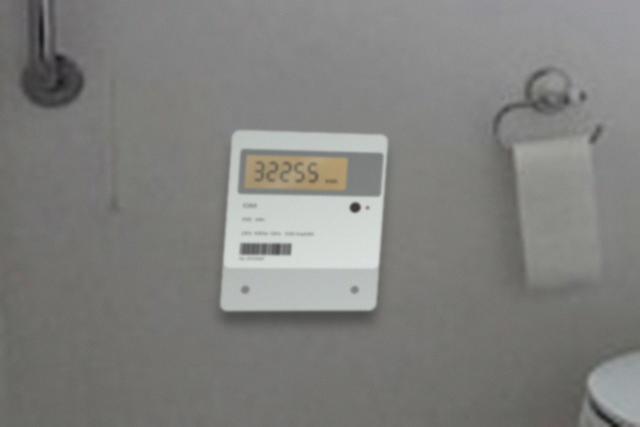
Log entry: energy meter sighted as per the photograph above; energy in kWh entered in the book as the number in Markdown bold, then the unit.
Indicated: **32255** kWh
